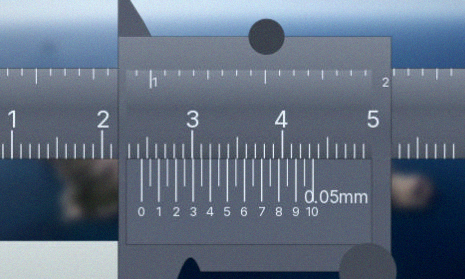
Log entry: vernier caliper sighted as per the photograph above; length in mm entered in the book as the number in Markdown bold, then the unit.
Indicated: **24.4** mm
